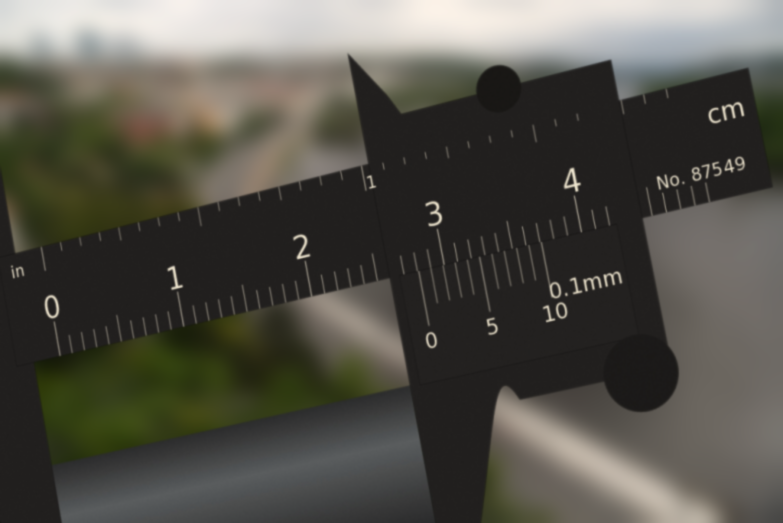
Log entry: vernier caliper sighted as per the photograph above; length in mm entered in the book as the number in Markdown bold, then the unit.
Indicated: **28.1** mm
